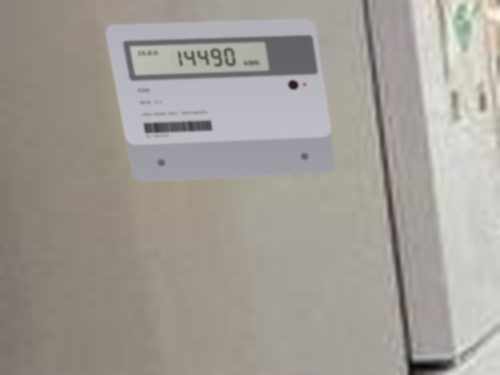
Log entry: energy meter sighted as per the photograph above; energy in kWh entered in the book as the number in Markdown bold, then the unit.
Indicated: **14490** kWh
